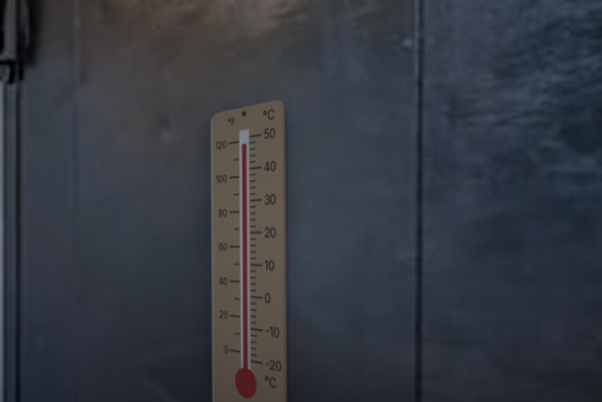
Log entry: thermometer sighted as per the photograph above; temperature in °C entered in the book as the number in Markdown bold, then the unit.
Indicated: **48** °C
